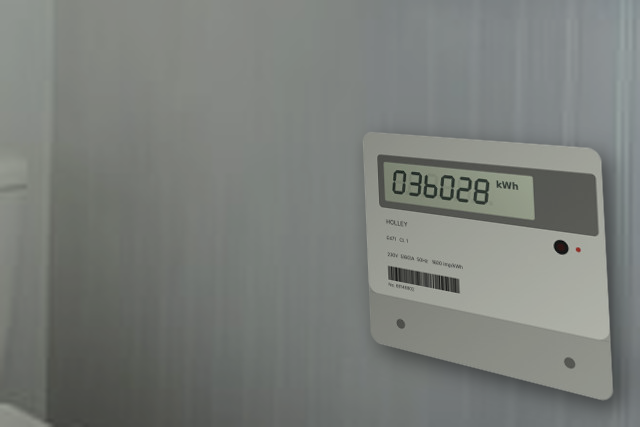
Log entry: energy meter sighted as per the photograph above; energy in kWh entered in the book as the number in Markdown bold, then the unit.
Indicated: **36028** kWh
